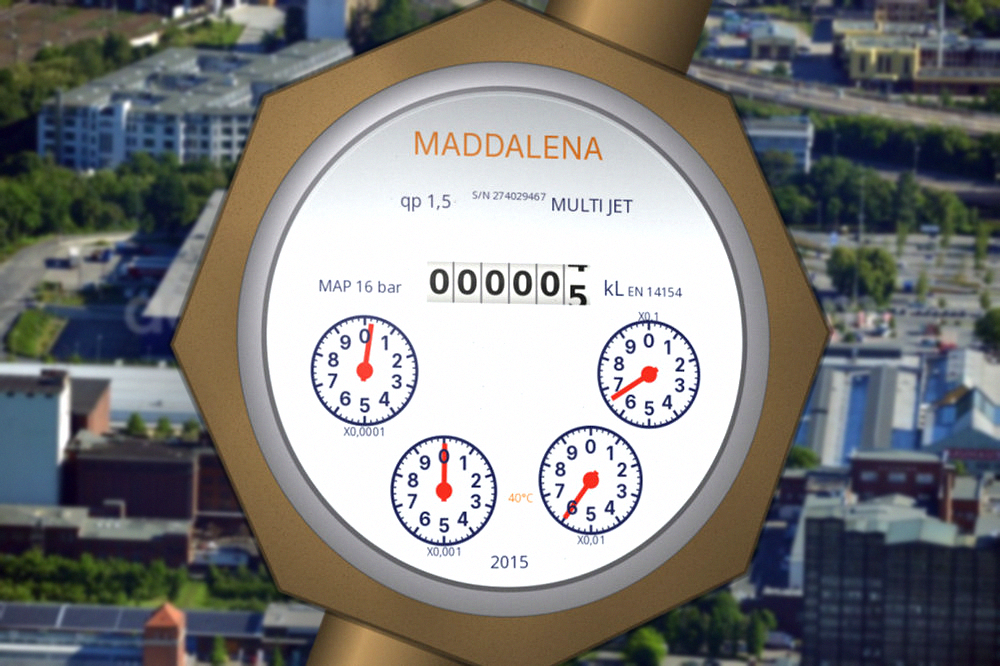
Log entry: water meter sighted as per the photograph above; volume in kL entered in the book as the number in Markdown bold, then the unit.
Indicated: **4.6600** kL
